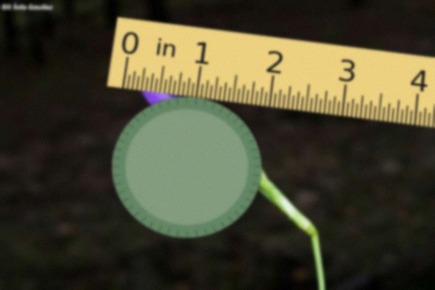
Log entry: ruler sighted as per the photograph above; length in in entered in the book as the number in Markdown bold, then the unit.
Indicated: **2** in
